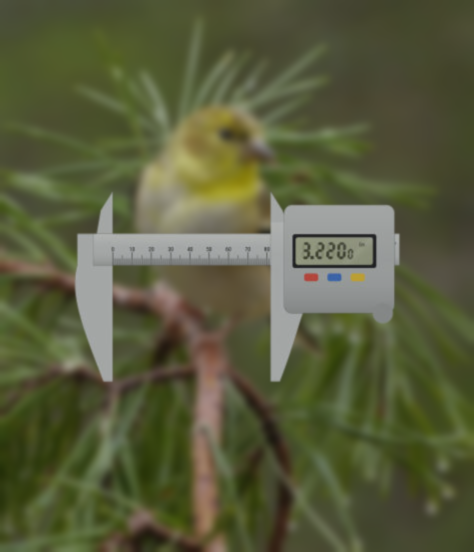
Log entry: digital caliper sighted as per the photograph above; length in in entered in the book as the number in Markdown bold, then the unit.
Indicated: **3.2200** in
